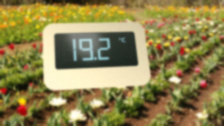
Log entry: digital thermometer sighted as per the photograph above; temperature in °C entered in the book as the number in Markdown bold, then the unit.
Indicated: **19.2** °C
